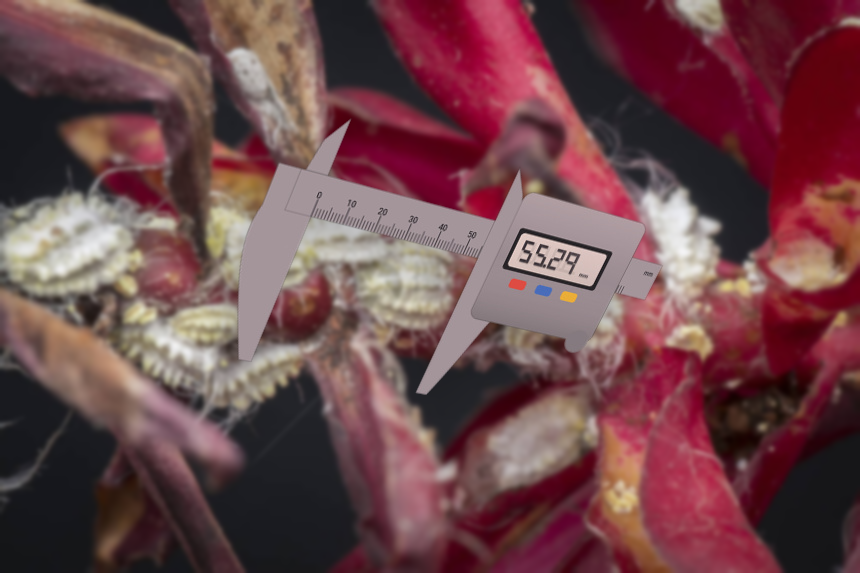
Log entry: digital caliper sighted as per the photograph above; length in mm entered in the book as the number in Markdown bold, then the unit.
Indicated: **55.29** mm
